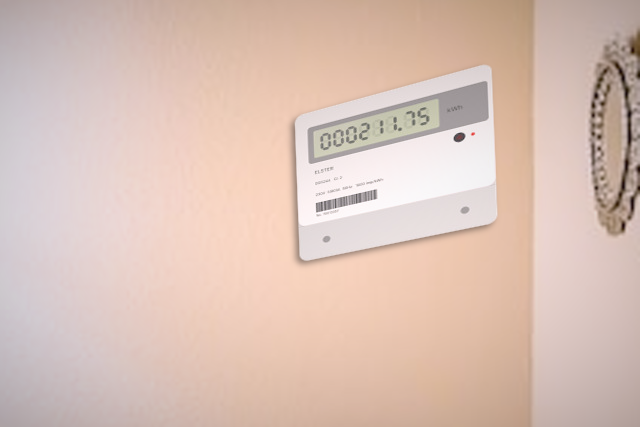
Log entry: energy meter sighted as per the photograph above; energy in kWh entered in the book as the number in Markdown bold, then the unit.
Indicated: **211.75** kWh
